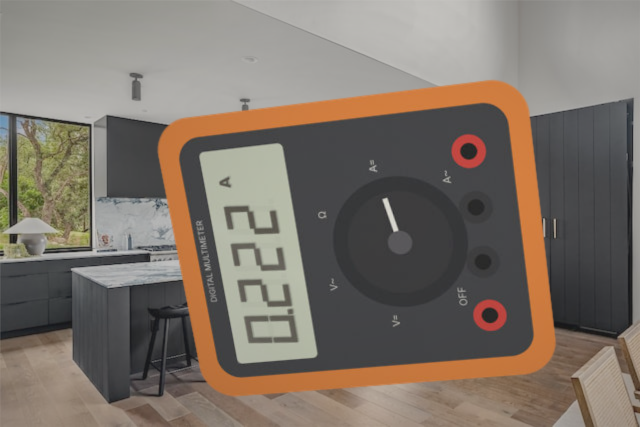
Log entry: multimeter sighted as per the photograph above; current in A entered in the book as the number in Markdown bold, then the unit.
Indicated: **0.222** A
